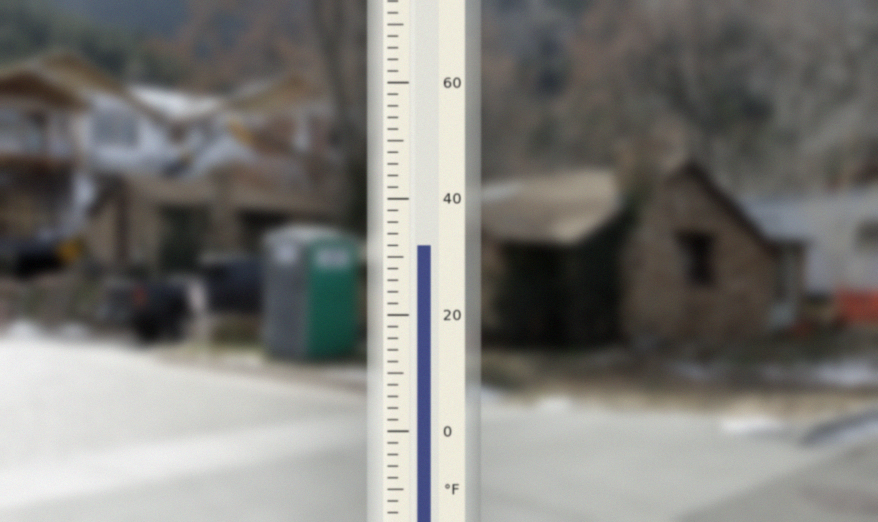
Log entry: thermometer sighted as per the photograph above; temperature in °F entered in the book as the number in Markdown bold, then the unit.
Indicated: **32** °F
